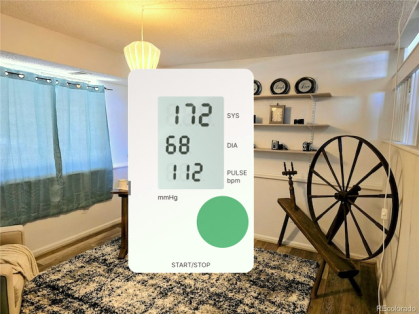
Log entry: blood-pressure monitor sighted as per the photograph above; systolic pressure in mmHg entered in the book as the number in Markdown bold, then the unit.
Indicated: **172** mmHg
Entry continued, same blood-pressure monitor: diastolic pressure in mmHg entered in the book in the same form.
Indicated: **68** mmHg
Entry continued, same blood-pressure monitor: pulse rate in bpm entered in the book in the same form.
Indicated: **112** bpm
